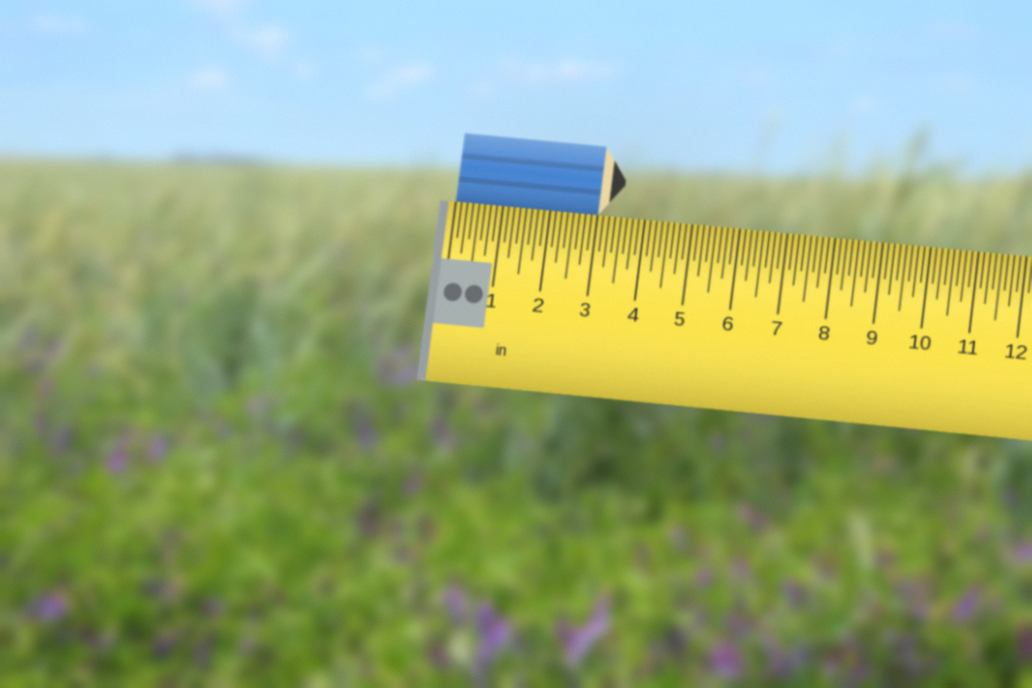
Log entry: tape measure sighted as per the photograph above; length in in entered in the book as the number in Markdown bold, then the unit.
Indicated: **3.5** in
